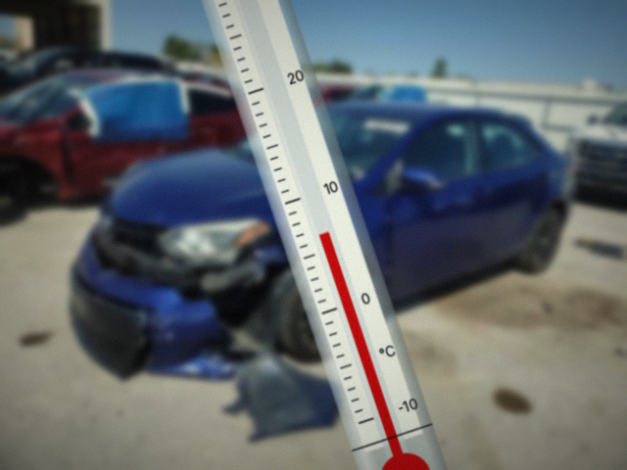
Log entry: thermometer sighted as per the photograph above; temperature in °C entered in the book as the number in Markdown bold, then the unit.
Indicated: **6.5** °C
